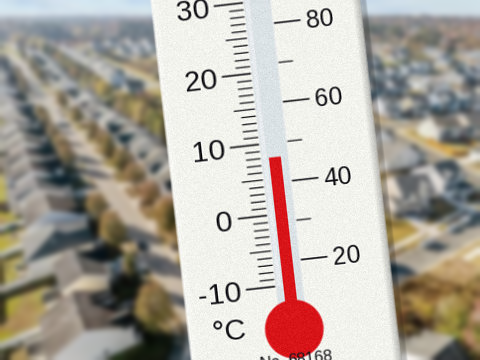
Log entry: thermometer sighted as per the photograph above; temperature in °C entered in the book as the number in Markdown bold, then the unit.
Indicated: **8** °C
